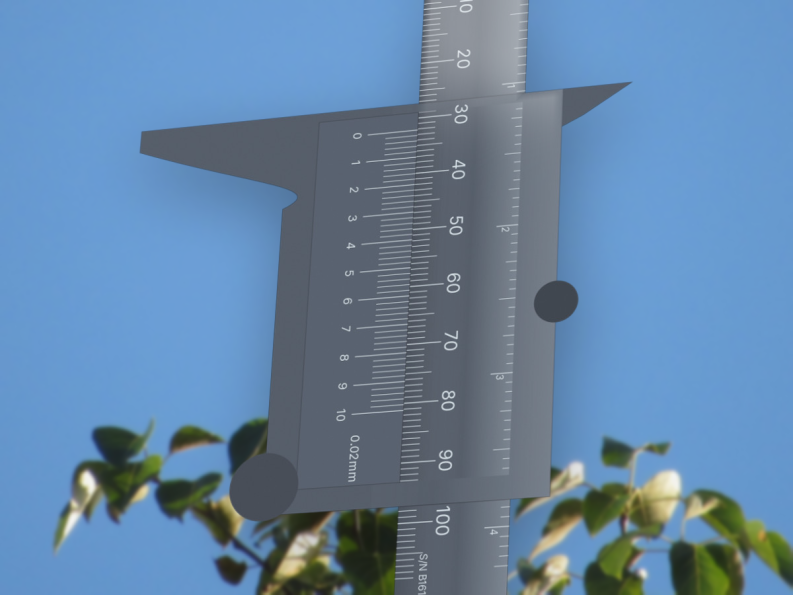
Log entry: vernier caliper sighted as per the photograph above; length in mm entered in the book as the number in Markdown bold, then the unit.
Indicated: **32.2** mm
